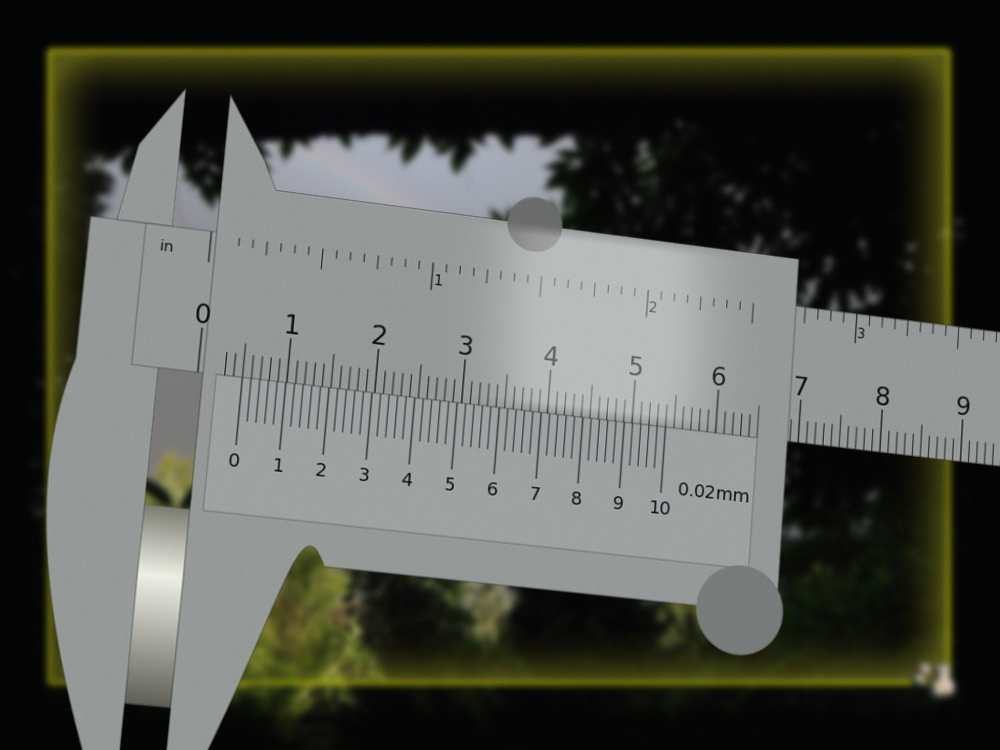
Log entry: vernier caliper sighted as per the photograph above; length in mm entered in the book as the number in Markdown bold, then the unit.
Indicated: **5.0** mm
